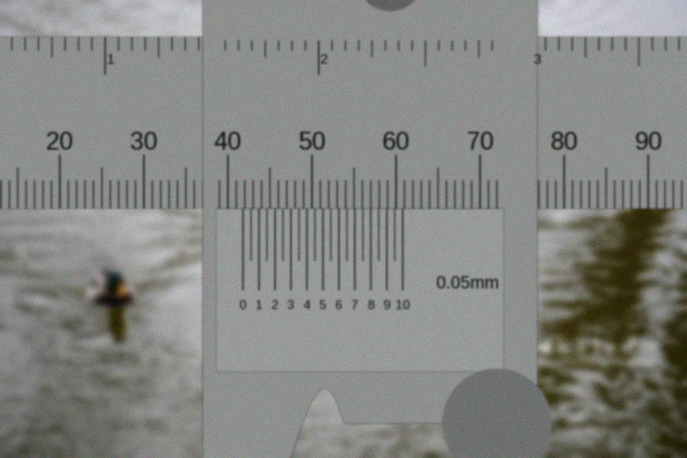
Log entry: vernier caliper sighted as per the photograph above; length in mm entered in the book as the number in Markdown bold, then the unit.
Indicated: **41.8** mm
